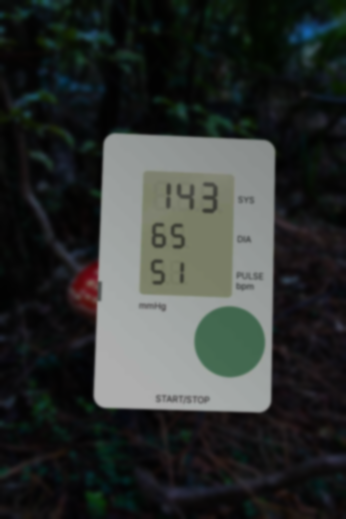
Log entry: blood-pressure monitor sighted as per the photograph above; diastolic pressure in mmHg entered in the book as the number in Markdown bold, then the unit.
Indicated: **65** mmHg
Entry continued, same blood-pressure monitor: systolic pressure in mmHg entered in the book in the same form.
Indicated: **143** mmHg
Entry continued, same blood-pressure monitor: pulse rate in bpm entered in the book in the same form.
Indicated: **51** bpm
